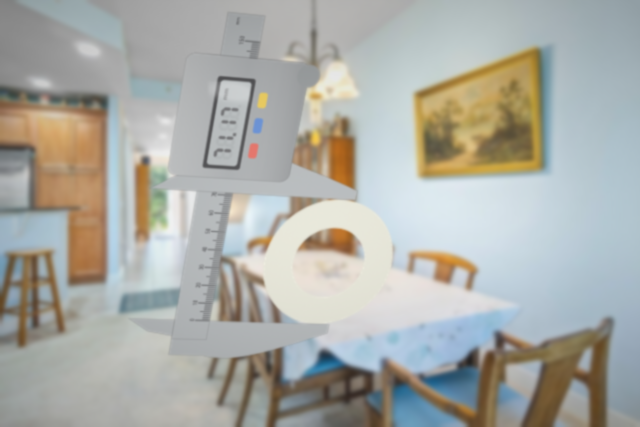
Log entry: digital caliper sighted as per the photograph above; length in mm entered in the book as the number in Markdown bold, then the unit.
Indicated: **71.17** mm
